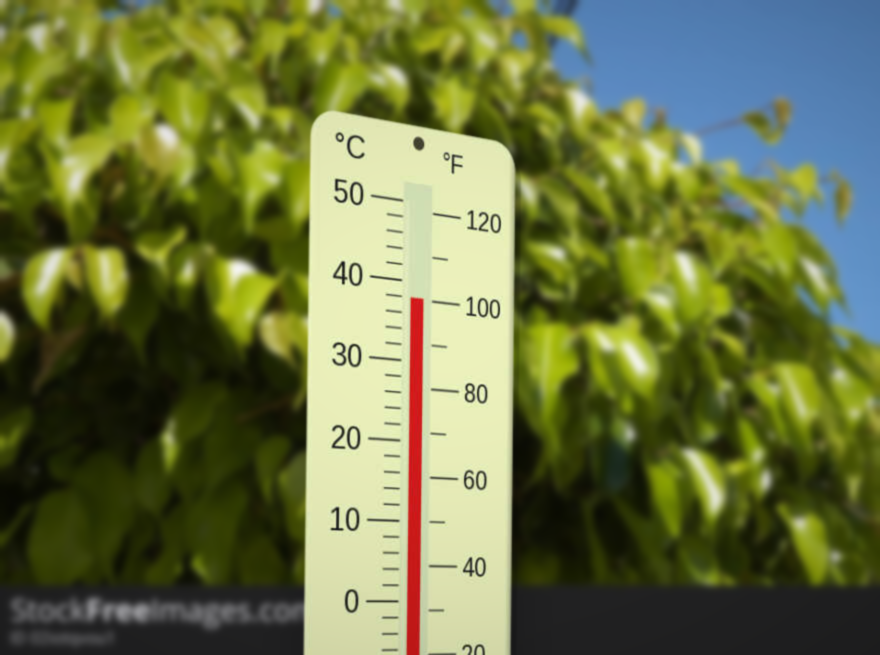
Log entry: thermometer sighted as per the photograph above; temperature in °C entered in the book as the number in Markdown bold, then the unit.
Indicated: **38** °C
